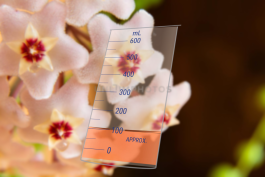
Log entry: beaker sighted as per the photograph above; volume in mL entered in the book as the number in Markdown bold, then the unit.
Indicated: **100** mL
